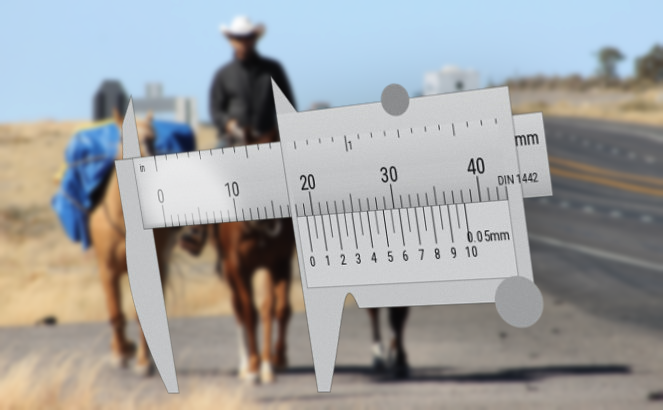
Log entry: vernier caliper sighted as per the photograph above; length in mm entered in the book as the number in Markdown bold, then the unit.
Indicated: **19.2** mm
